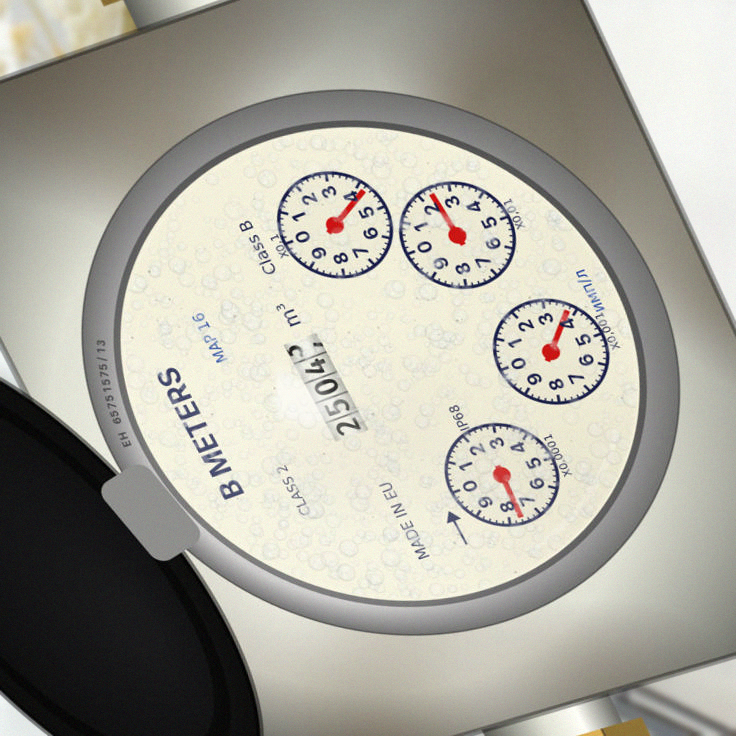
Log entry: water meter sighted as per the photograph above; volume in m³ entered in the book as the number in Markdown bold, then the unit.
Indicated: **25043.4237** m³
